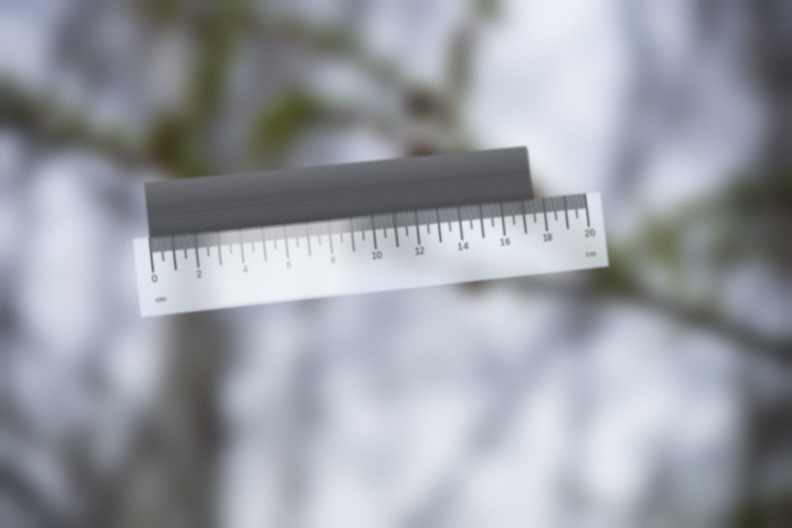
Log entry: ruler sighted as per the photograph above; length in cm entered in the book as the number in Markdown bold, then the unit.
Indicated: **17.5** cm
